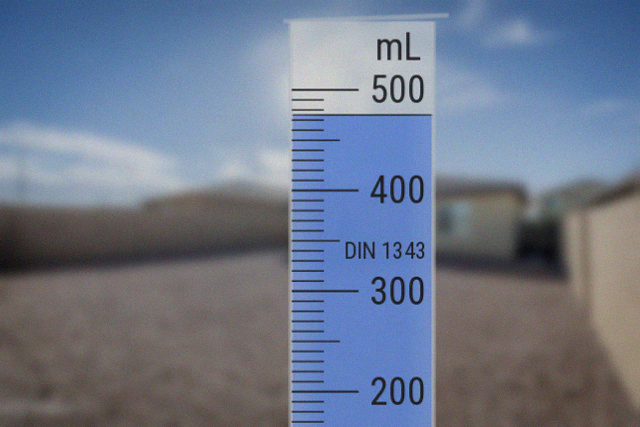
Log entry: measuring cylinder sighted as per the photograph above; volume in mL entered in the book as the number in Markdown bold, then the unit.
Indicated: **475** mL
